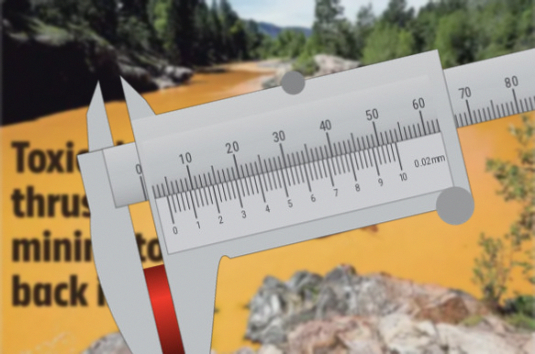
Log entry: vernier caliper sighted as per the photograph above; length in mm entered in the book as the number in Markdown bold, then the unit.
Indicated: **4.5** mm
